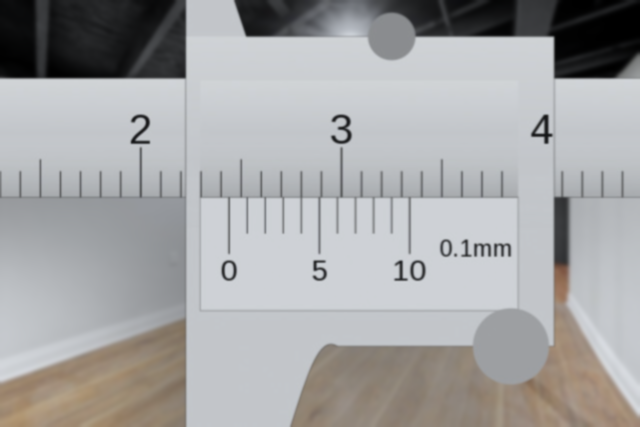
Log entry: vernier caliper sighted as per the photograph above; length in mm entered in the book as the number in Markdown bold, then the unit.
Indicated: **24.4** mm
